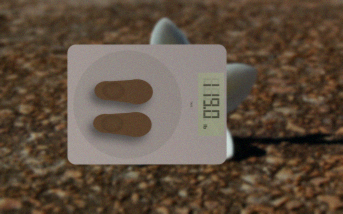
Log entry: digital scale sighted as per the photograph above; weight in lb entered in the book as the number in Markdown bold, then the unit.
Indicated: **119.0** lb
